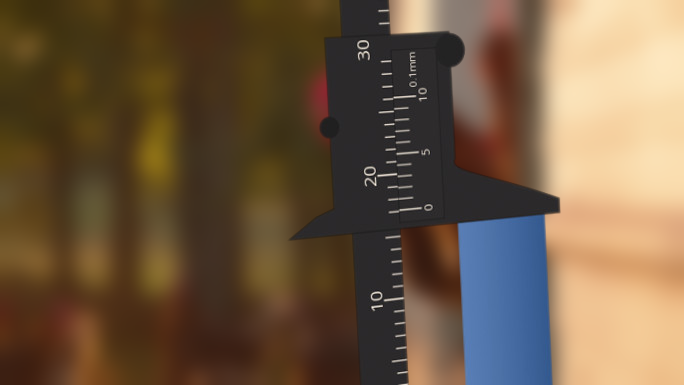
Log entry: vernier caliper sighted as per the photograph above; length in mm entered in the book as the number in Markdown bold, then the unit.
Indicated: **17.1** mm
